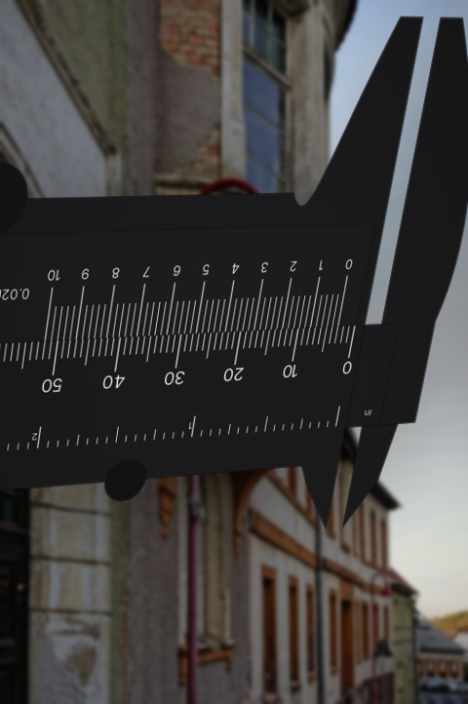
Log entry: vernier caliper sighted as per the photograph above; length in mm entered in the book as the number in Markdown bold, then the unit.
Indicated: **3.0** mm
